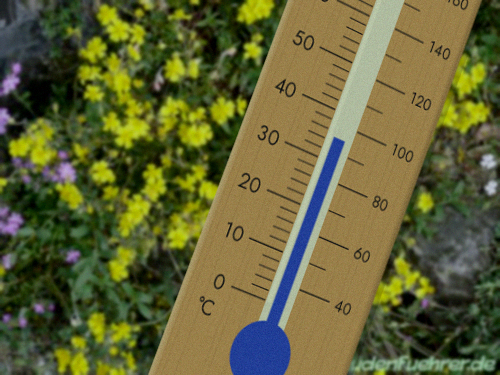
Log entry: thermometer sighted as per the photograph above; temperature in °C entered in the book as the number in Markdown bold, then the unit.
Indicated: **35** °C
